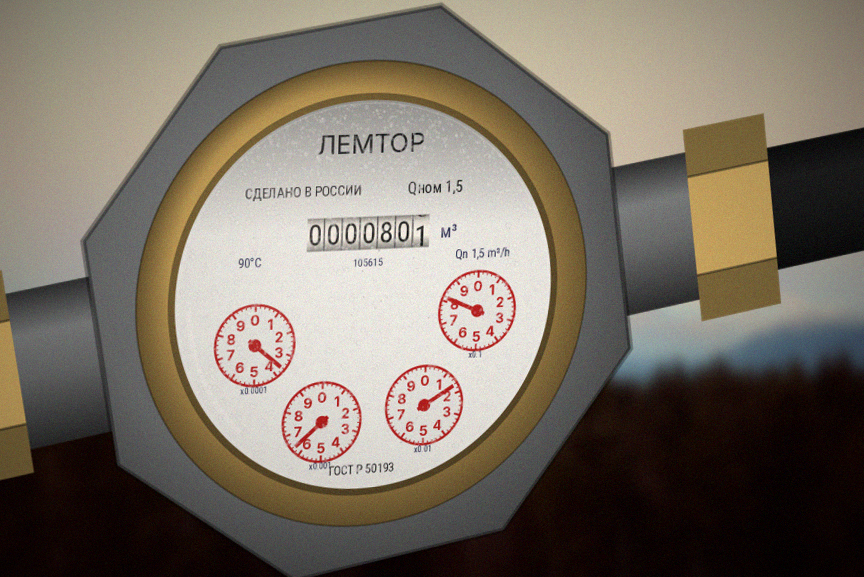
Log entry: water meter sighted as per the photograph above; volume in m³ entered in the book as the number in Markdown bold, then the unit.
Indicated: **800.8163** m³
